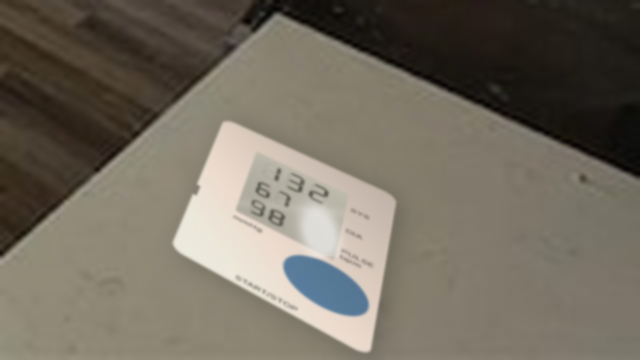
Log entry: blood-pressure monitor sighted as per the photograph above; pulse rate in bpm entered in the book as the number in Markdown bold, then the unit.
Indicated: **98** bpm
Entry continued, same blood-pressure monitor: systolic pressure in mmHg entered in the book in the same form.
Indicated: **132** mmHg
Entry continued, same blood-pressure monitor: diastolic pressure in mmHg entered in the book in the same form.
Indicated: **67** mmHg
